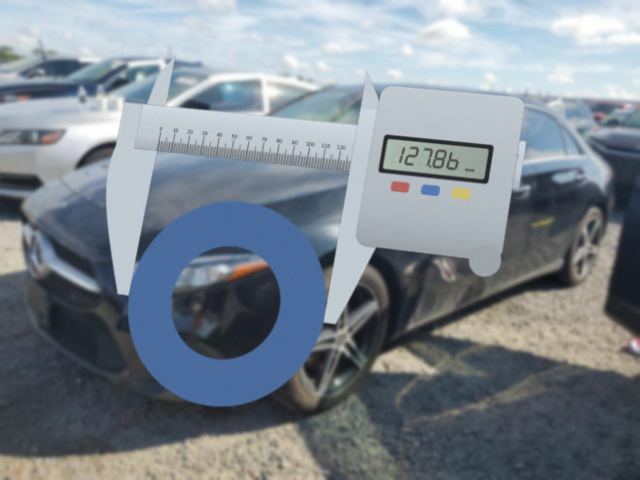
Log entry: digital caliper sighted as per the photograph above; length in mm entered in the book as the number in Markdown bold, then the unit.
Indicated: **127.86** mm
